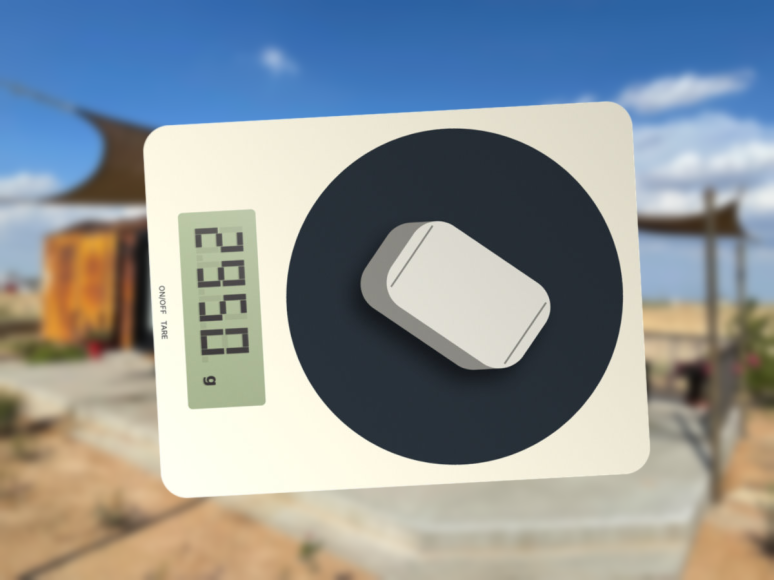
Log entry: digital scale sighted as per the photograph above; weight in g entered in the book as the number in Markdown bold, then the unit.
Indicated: **2950** g
